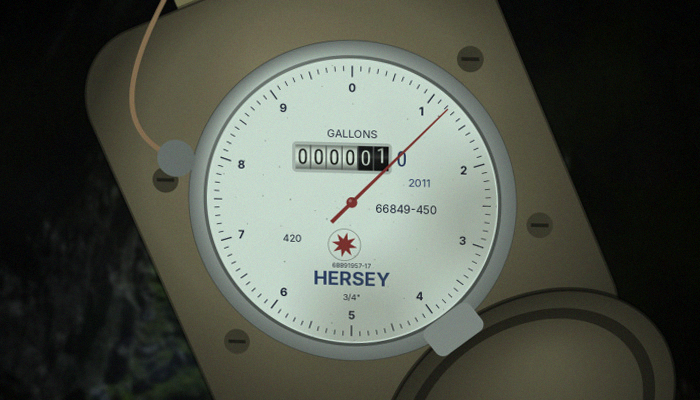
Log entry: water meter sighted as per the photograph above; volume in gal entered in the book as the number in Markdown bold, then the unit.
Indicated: **11.2** gal
